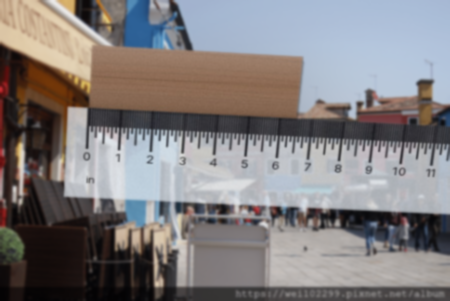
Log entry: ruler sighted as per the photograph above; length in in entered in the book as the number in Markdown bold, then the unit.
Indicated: **6.5** in
